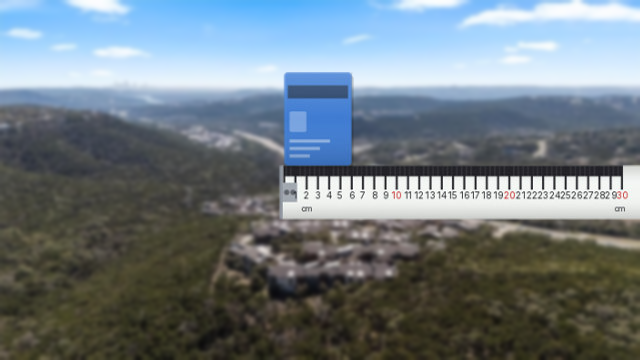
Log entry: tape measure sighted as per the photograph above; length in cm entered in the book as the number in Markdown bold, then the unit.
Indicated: **6** cm
